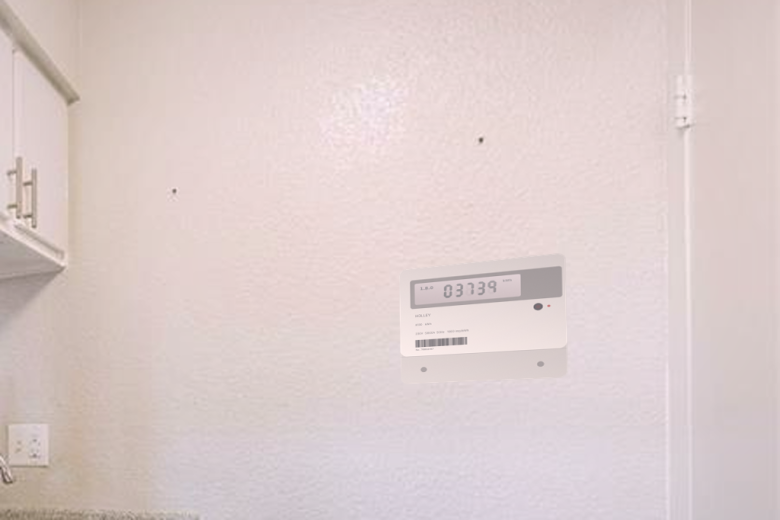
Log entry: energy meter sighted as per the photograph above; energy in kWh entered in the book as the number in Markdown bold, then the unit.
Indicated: **3739** kWh
